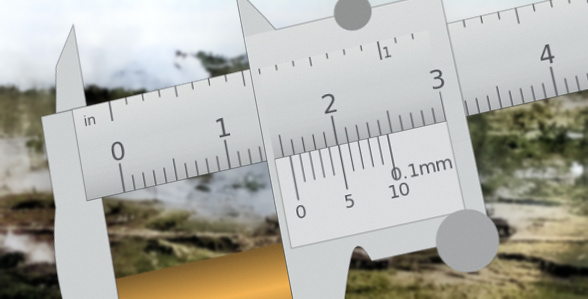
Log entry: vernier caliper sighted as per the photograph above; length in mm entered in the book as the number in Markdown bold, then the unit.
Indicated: **15.6** mm
